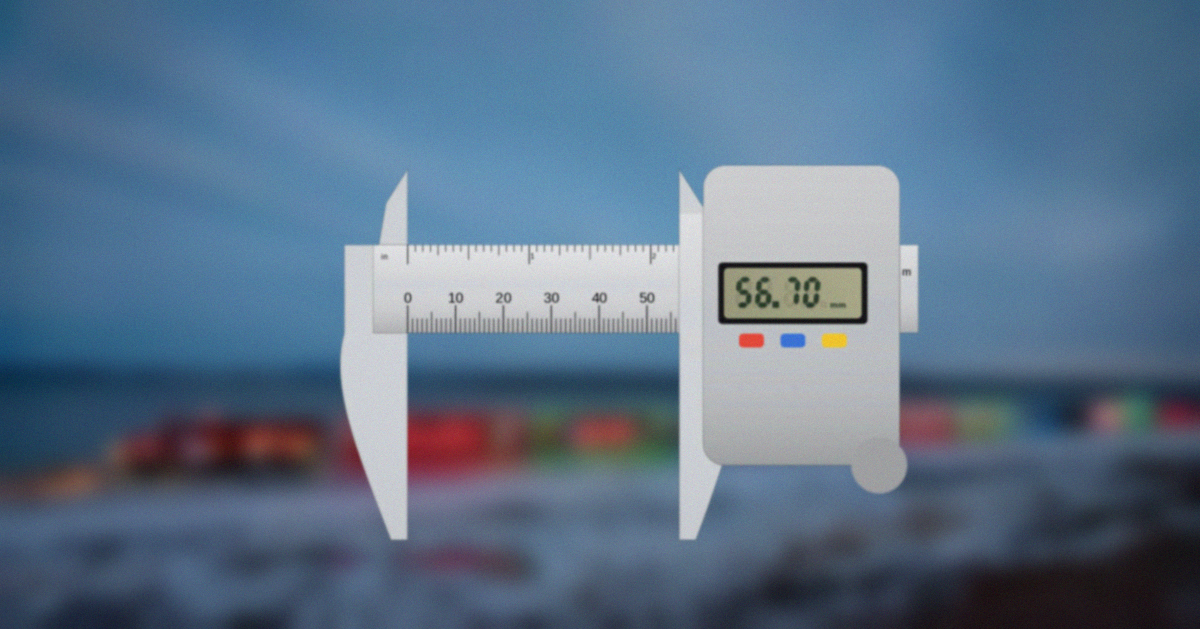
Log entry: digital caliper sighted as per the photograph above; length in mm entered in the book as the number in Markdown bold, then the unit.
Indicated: **56.70** mm
